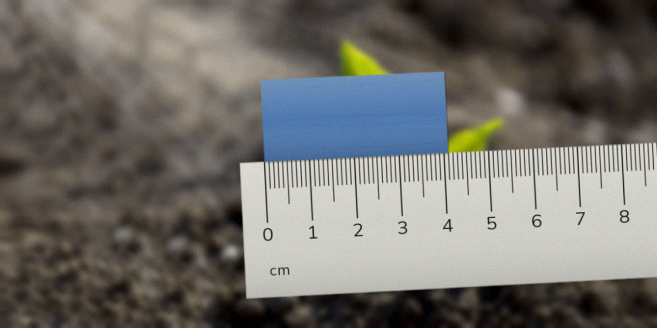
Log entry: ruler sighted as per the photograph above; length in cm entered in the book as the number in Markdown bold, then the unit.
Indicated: **4.1** cm
